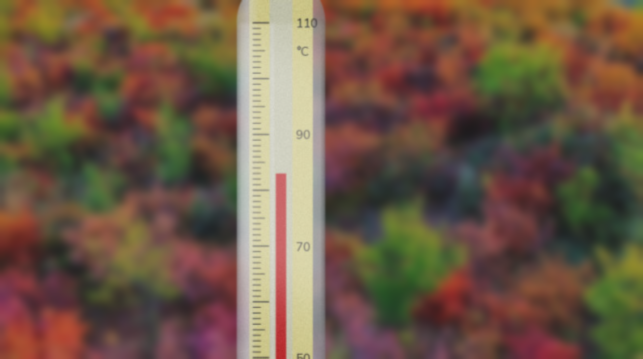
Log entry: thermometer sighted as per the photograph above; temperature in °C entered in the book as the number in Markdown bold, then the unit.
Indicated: **83** °C
